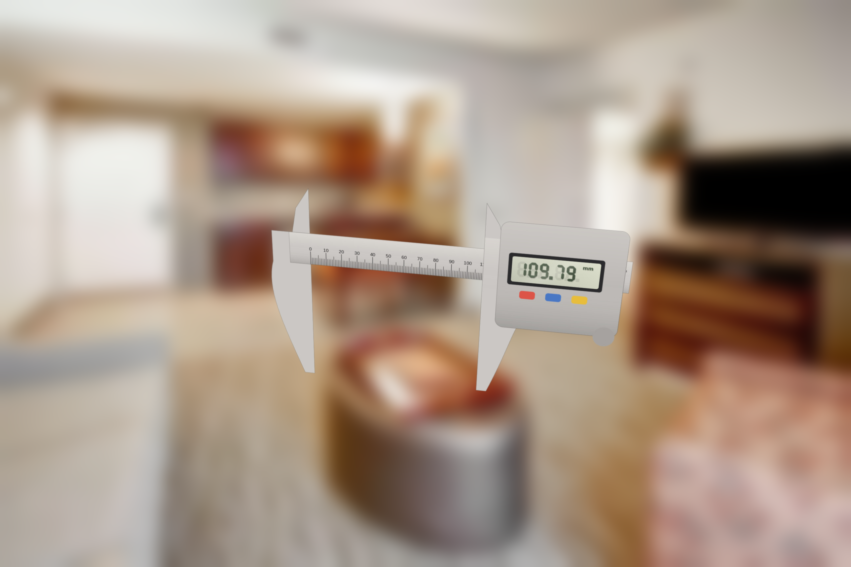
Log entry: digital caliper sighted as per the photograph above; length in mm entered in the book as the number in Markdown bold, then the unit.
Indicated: **109.79** mm
